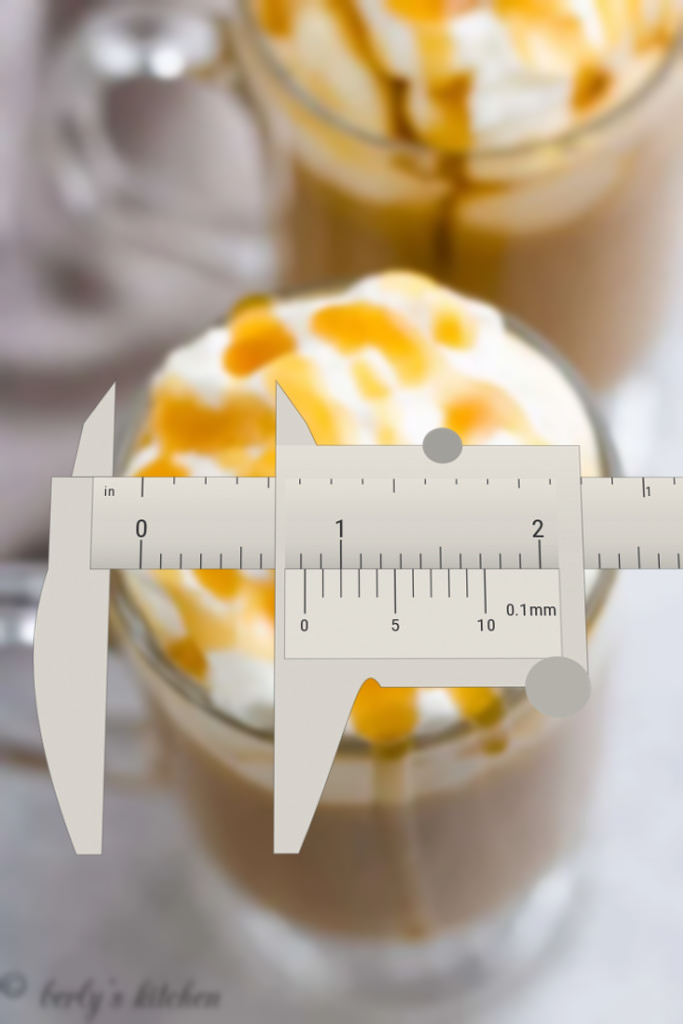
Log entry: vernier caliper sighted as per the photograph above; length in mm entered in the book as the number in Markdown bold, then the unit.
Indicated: **8.2** mm
